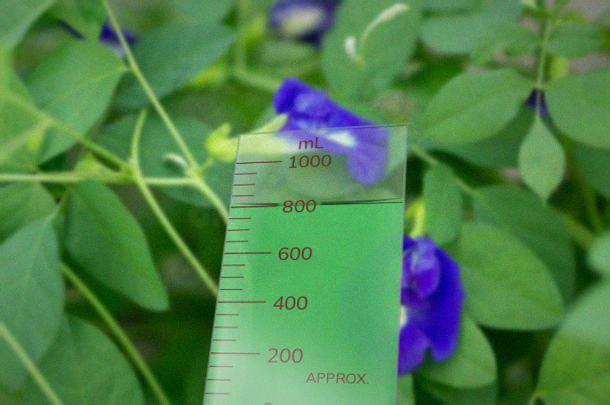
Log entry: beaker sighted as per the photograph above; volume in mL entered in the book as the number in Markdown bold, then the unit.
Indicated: **800** mL
